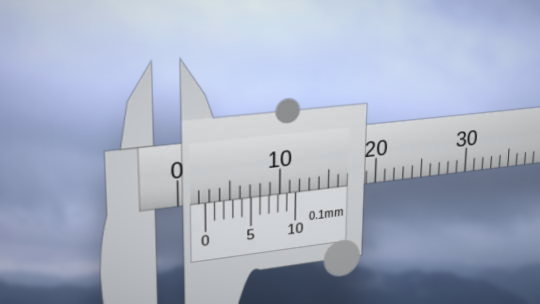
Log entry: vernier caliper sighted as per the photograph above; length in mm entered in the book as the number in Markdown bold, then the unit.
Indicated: **2.6** mm
